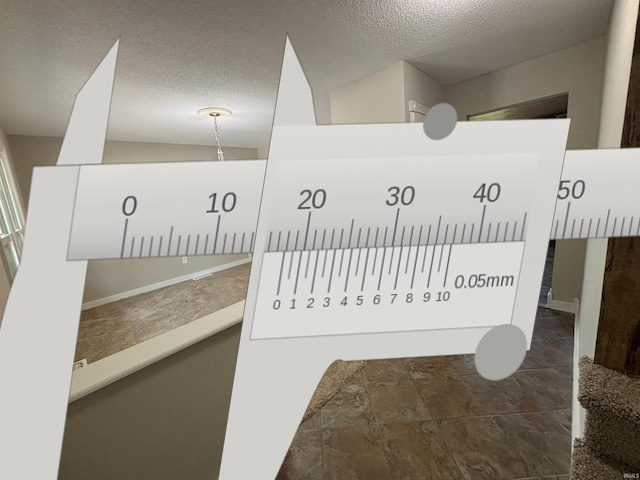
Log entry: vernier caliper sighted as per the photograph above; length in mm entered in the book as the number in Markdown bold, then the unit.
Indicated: **17.8** mm
